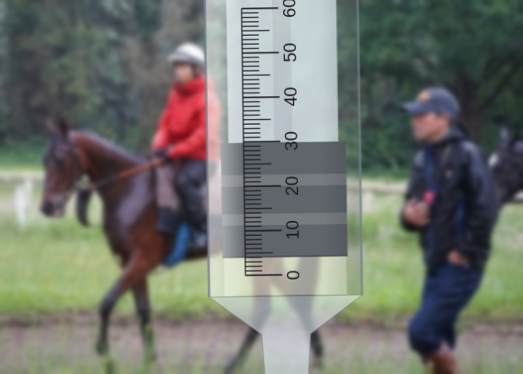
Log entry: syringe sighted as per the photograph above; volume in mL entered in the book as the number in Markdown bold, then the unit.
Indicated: **4** mL
